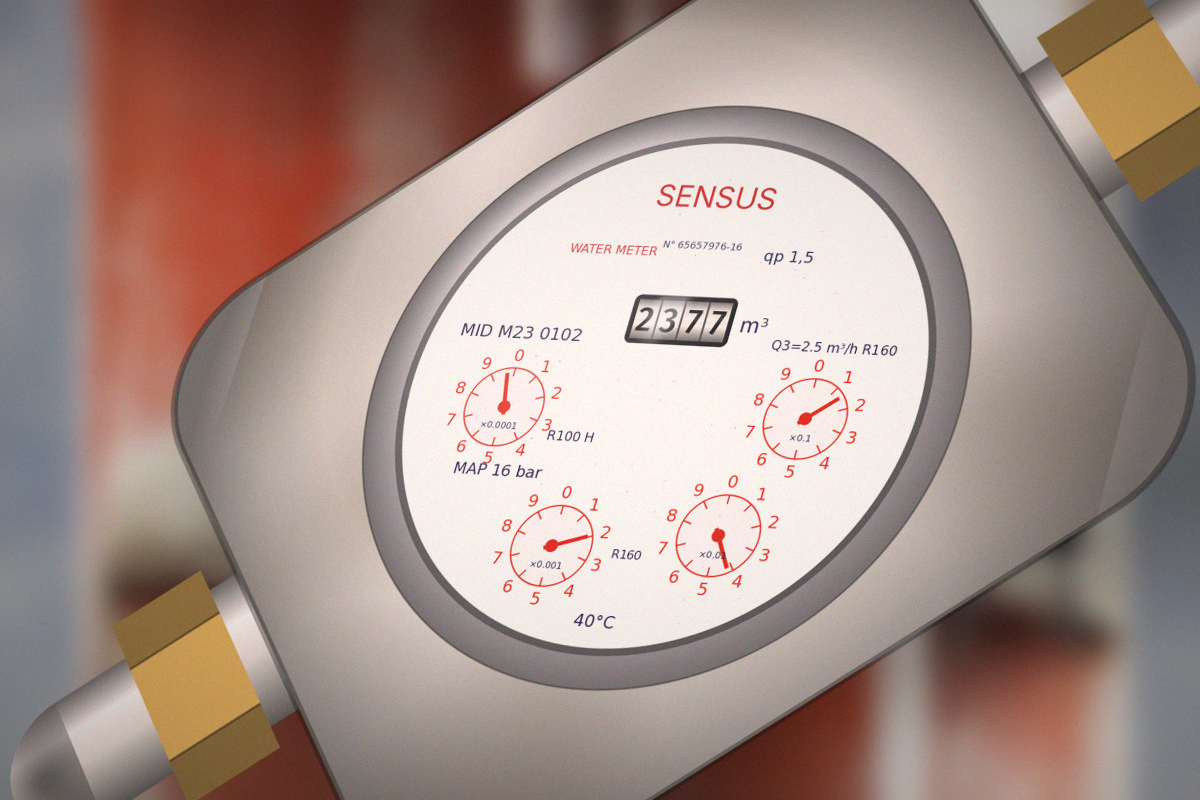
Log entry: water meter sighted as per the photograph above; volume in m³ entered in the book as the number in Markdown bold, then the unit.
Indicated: **2377.1419** m³
